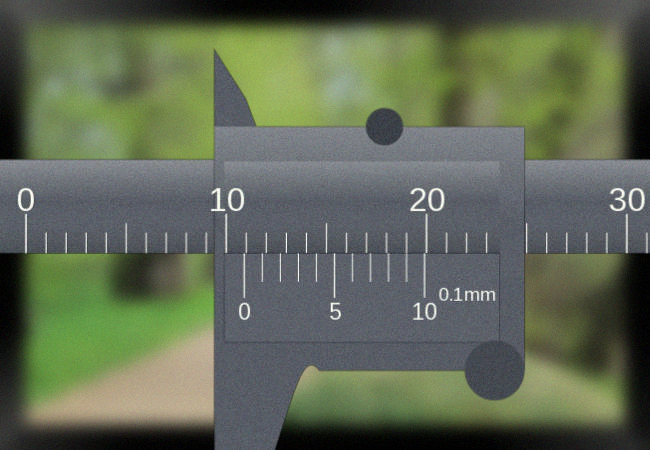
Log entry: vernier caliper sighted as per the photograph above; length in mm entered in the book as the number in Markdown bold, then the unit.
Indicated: **10.9** mm
